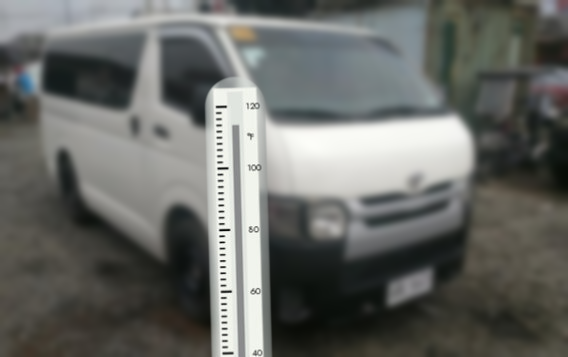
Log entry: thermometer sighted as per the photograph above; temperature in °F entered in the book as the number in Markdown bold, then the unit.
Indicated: **114** °F
